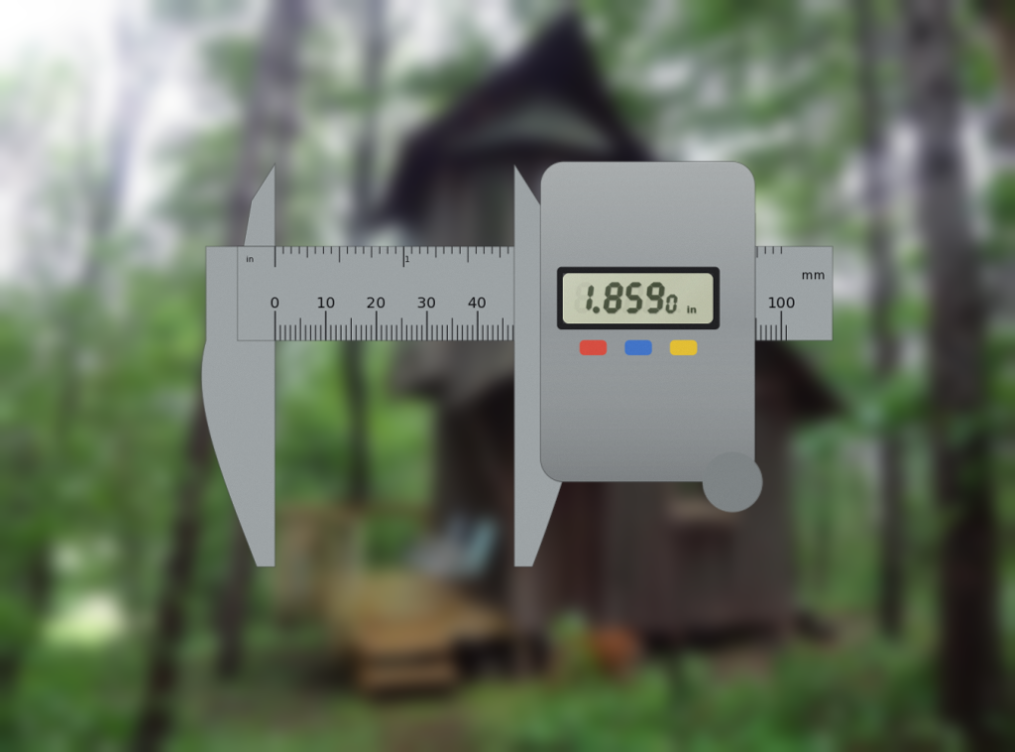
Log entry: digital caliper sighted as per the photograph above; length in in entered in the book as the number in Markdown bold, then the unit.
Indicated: **1.8590** in
